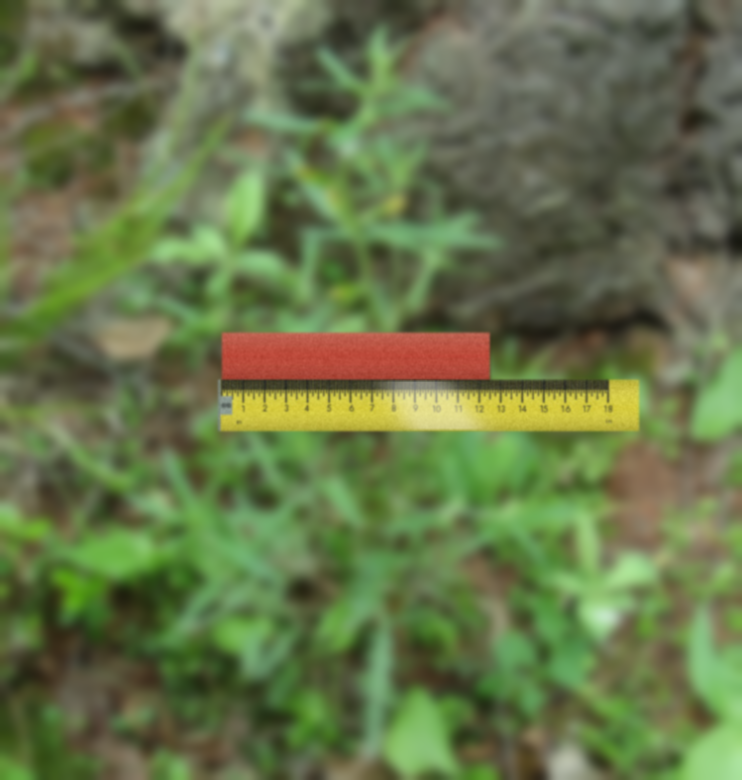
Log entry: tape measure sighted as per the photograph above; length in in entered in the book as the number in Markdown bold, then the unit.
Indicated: **12.5** in
